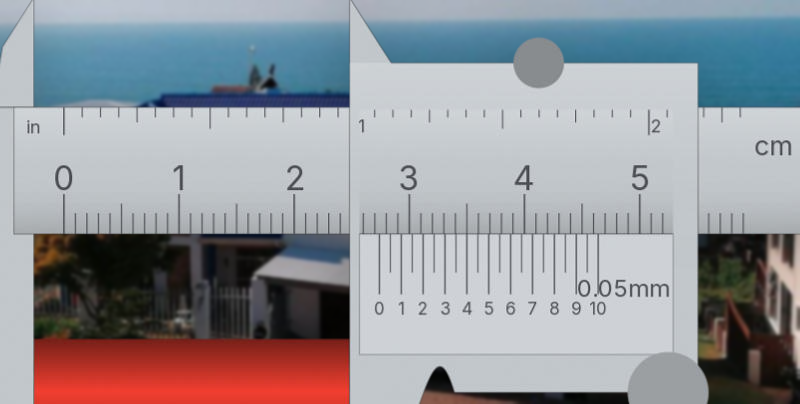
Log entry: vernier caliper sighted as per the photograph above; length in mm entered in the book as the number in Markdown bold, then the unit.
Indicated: **27.4** mm
